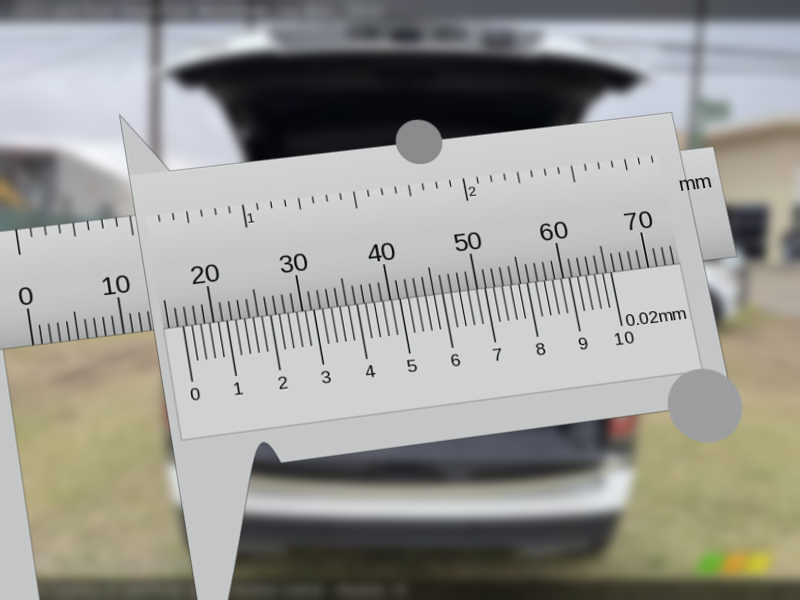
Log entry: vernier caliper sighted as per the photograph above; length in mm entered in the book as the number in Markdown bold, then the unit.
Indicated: **16.6** mm
